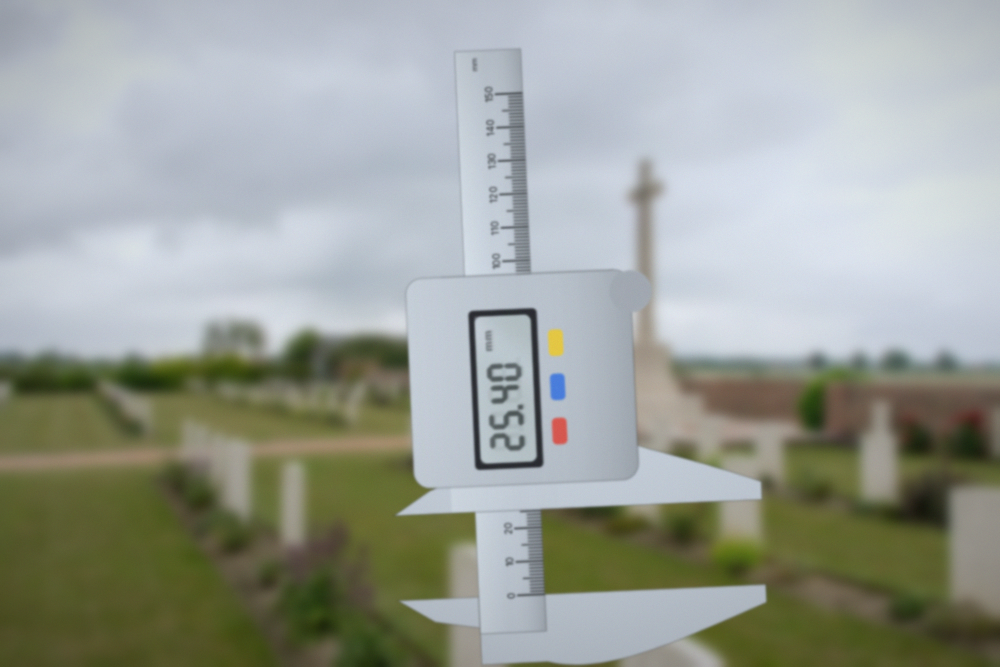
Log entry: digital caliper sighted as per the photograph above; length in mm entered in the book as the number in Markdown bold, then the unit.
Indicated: **25.40** mm
